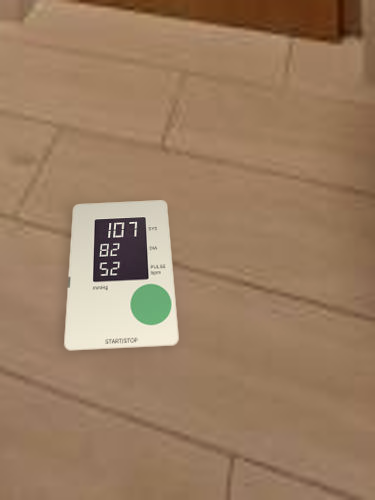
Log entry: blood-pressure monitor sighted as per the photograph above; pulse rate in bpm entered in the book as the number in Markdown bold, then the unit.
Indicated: **52** bpm
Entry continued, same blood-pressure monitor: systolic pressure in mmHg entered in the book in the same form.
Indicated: **107** mmHg
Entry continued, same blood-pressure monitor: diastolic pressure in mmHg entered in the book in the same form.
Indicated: **82** mmHg
